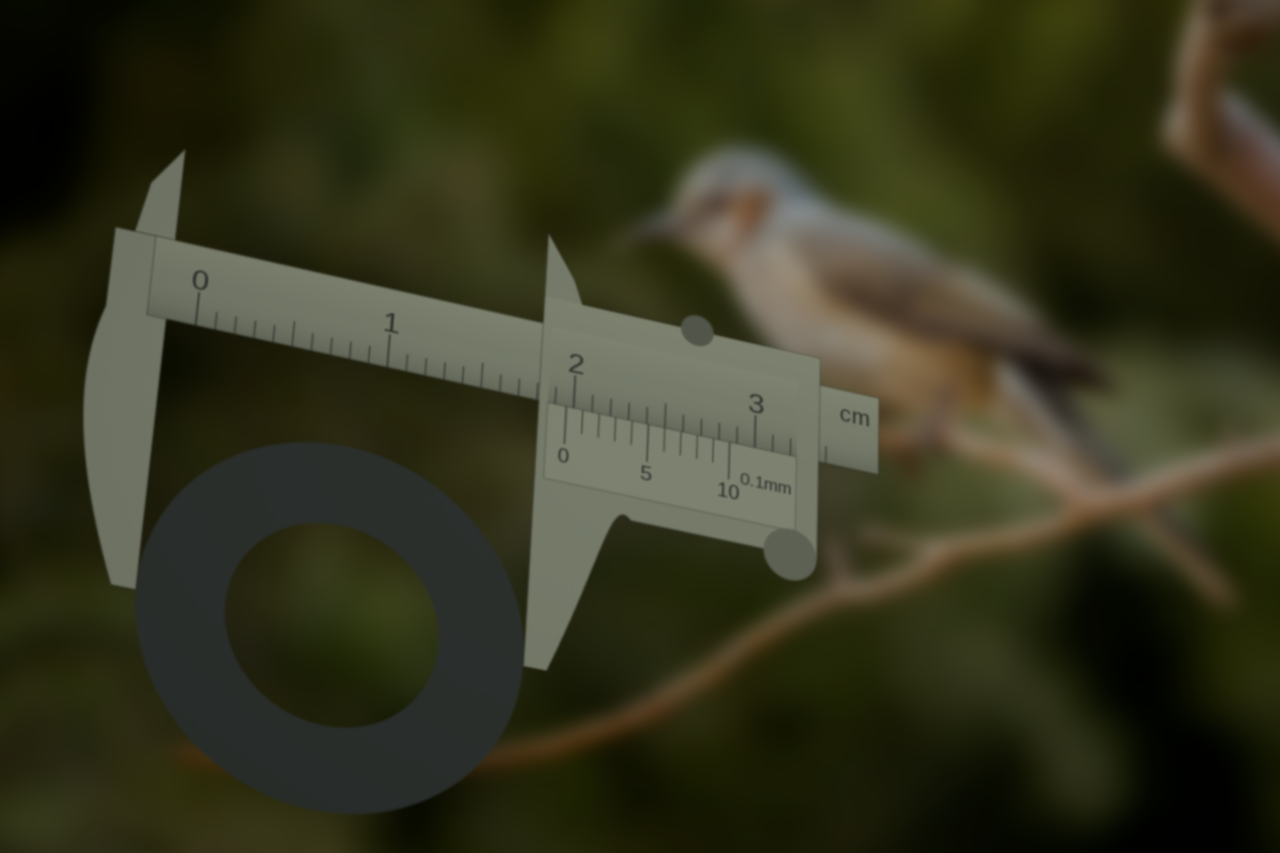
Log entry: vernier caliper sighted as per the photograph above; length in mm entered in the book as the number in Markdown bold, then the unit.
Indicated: **19.6** mm
